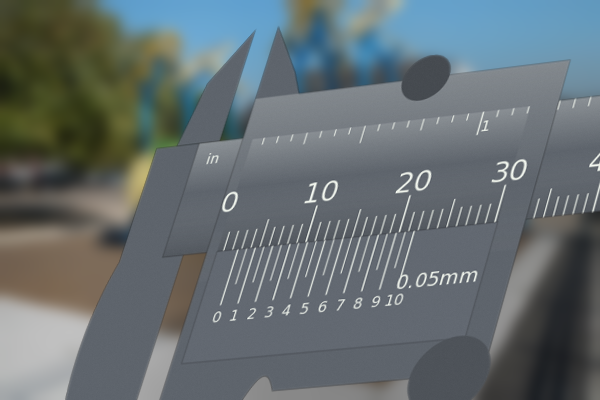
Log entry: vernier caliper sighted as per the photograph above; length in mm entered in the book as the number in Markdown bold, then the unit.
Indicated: **2.6** mm
